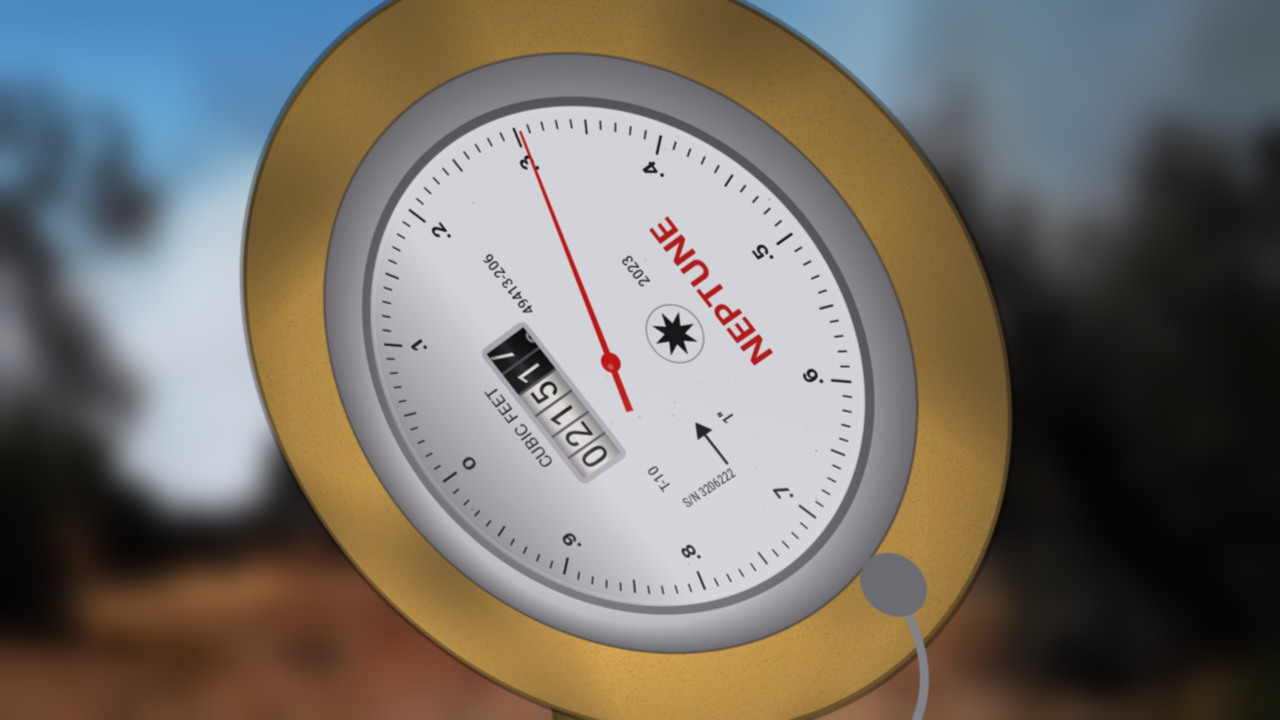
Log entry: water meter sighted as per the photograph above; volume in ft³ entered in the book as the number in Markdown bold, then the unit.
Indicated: **21517.30** ft³
